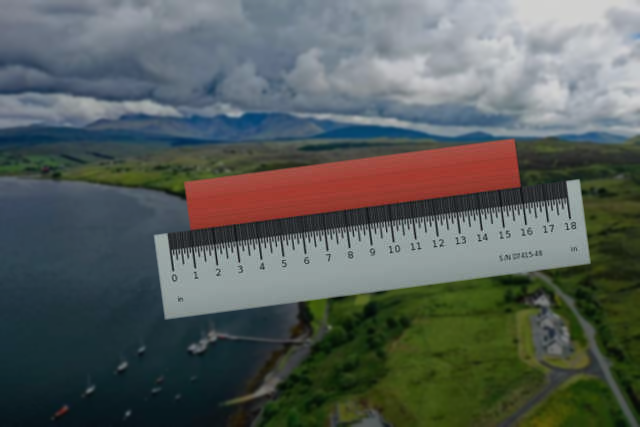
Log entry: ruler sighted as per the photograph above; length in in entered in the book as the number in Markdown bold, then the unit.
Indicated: **15** in
